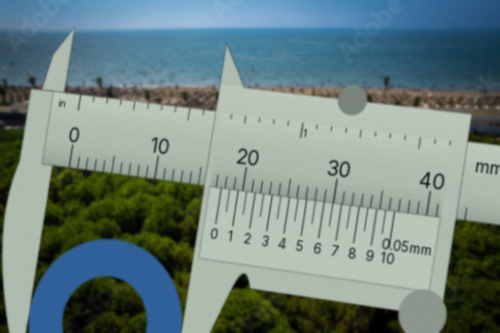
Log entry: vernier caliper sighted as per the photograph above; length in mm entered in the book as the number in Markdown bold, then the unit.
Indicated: **17.6** mm
